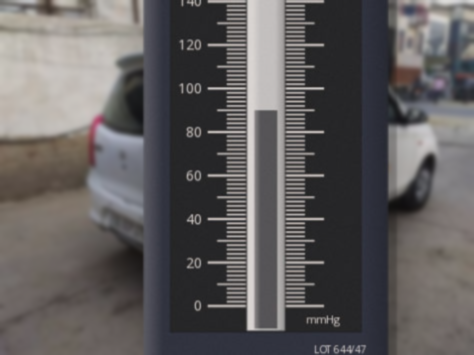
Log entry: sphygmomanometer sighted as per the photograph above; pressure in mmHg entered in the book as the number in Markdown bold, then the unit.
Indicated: **90** mmHg
